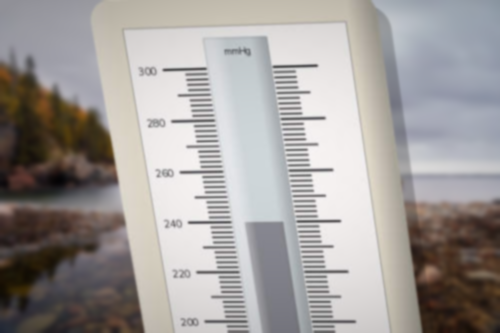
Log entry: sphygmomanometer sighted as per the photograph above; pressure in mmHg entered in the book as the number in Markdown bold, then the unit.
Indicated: **240** mmHg
